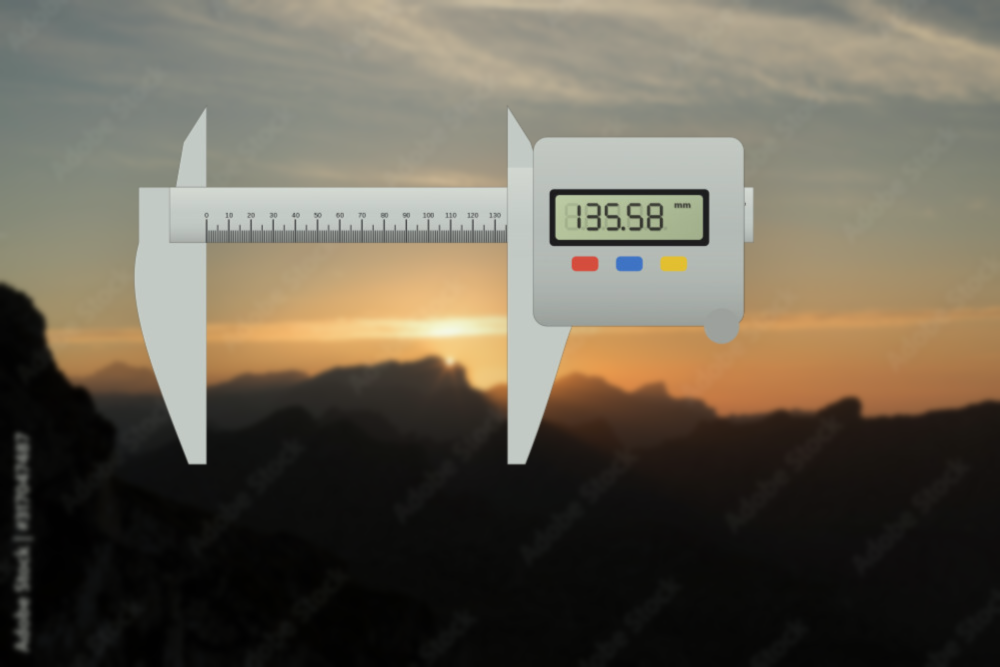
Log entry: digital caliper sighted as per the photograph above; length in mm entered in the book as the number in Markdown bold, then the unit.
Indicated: **135.58** mm
